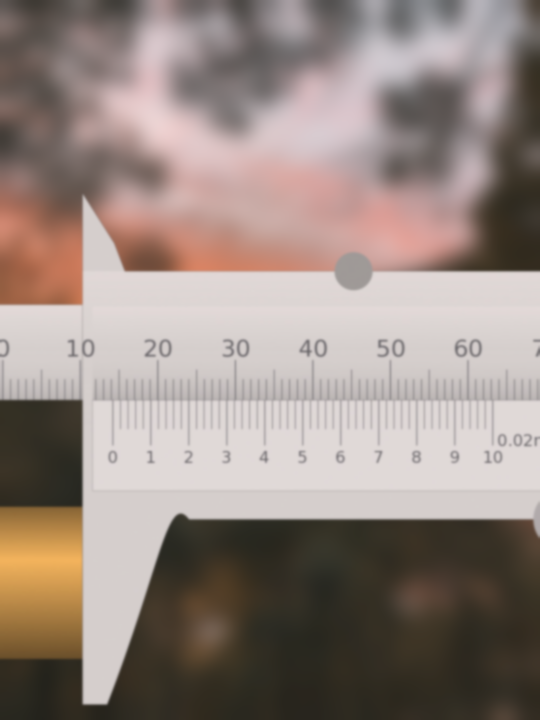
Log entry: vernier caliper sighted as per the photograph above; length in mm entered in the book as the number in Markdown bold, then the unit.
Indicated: **14.2** mm
